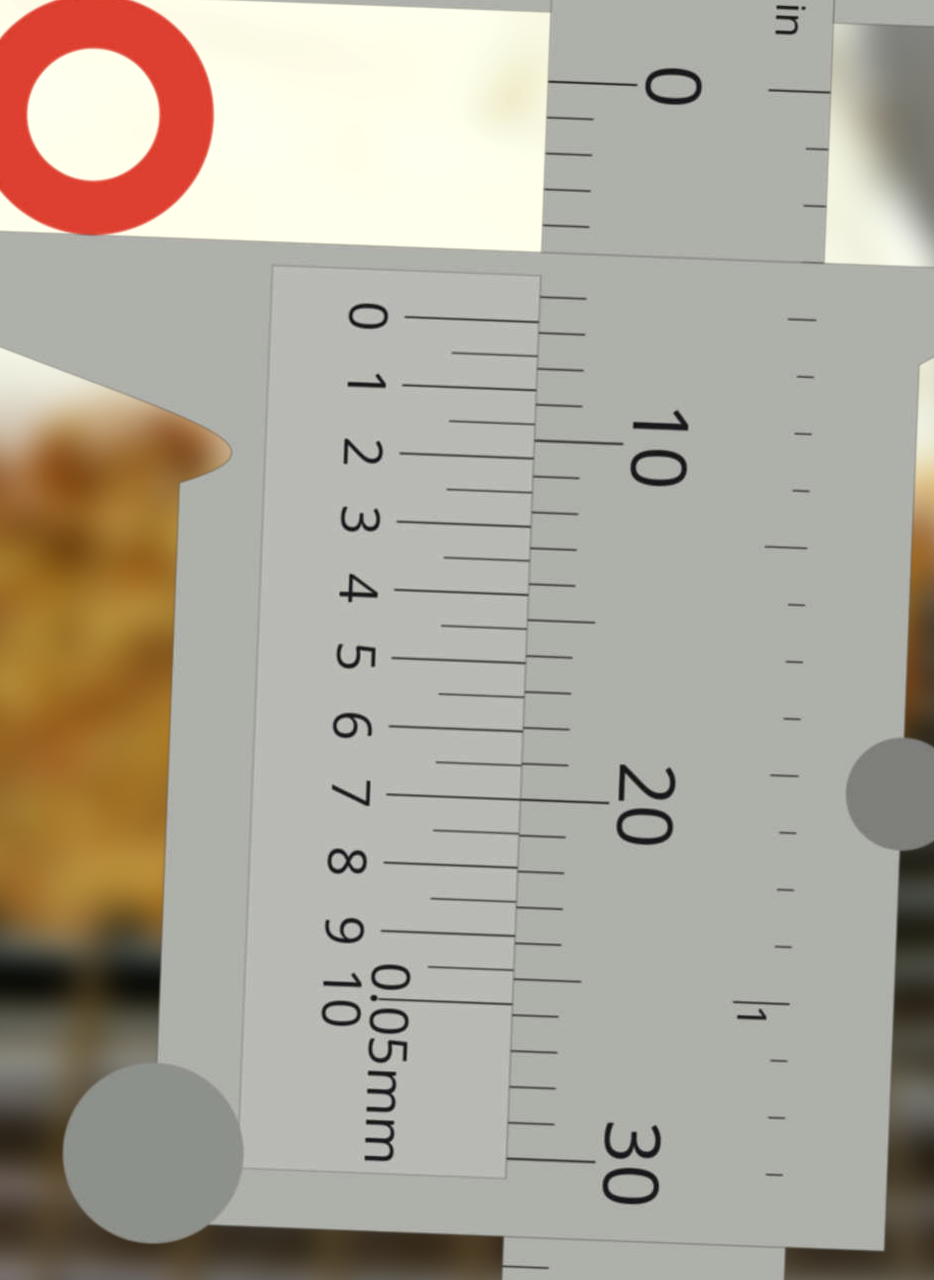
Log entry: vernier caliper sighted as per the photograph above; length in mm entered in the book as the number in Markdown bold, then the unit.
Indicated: **6.70** mm
